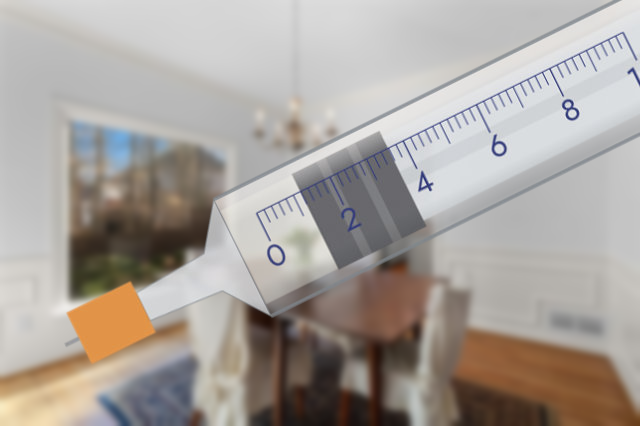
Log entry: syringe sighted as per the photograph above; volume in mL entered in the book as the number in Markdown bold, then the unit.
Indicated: **1.2** mL
